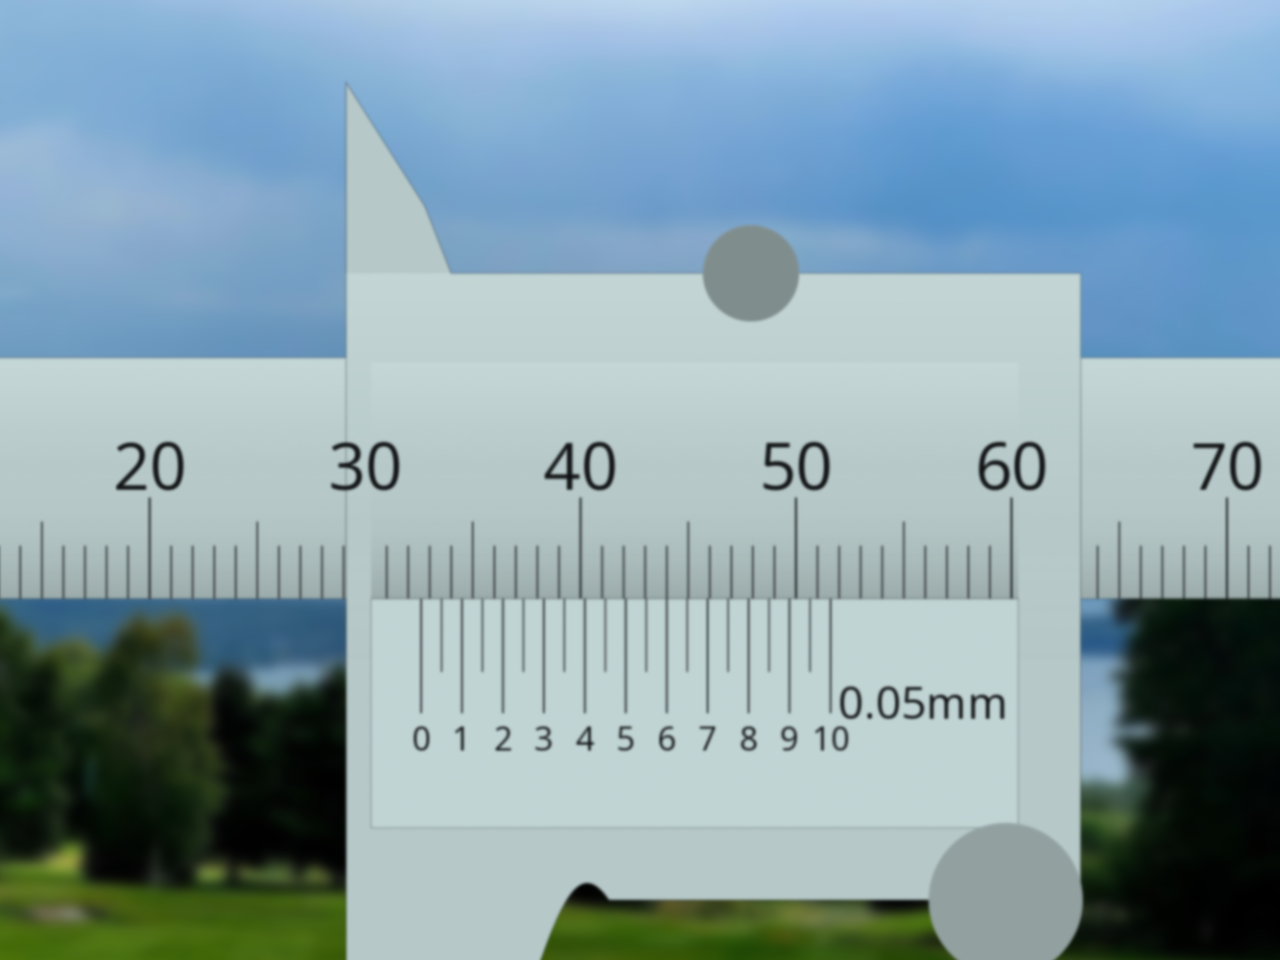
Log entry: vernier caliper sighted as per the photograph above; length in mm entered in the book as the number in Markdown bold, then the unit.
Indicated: **32.6** mm
